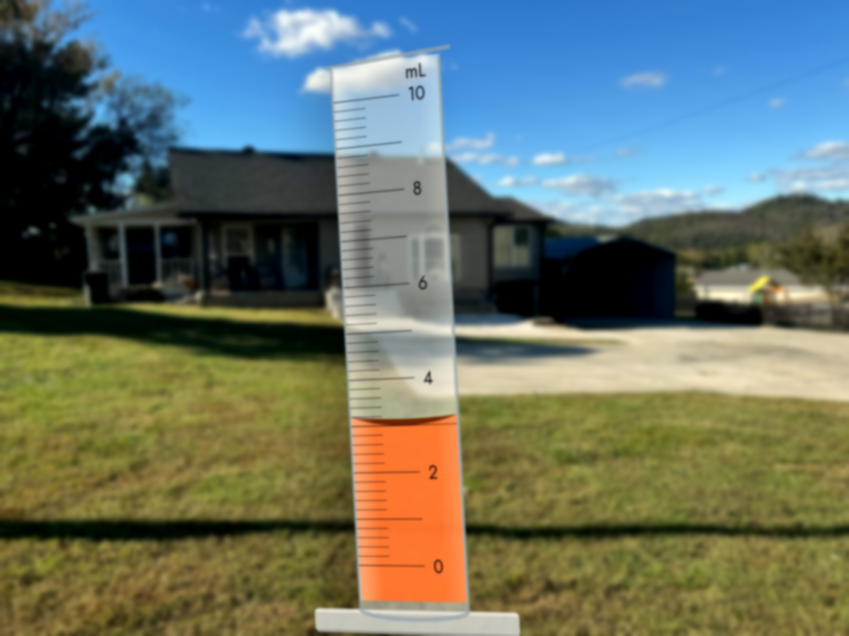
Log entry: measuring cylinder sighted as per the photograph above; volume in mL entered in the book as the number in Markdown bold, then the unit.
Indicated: **3** mL
